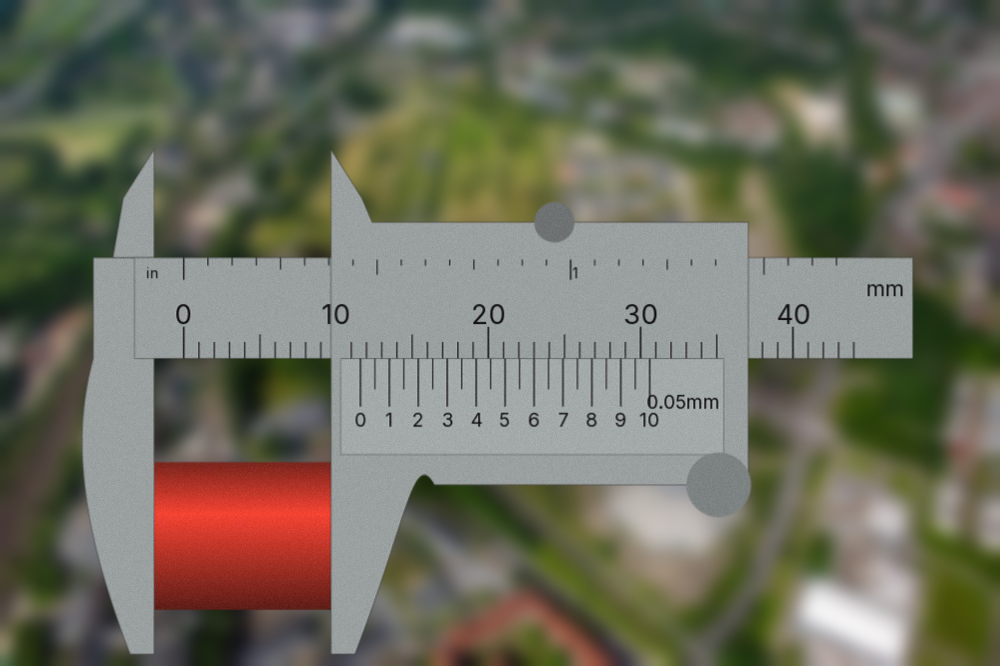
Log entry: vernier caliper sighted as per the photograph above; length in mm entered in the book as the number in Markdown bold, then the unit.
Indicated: **11.6** mm
